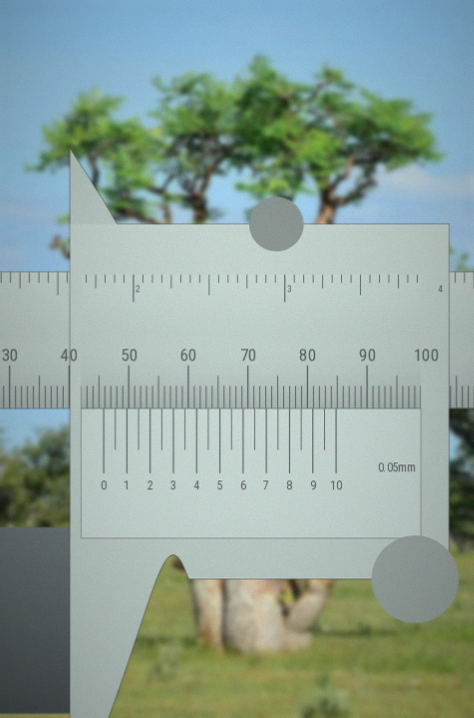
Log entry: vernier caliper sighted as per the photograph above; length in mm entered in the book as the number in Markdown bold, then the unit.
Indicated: **45.8** mm
